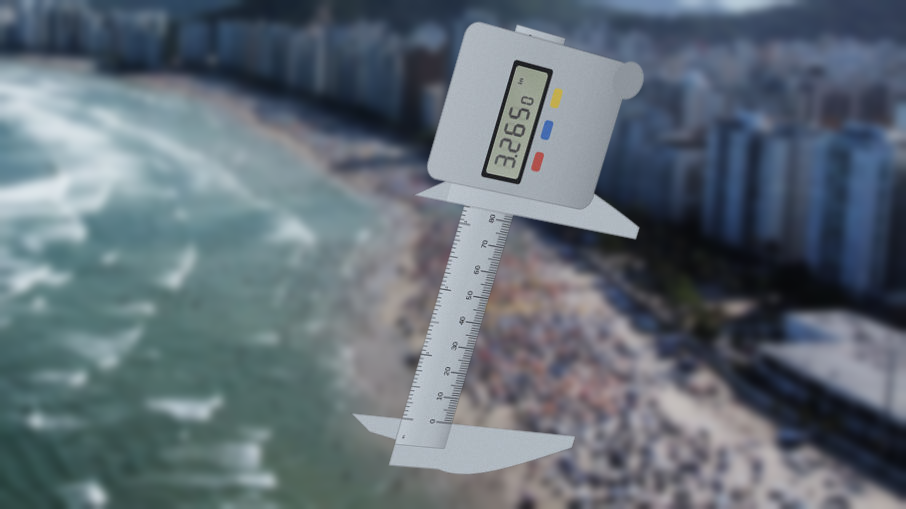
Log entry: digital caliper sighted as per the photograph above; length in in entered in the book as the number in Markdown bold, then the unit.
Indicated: **3.2650** in
